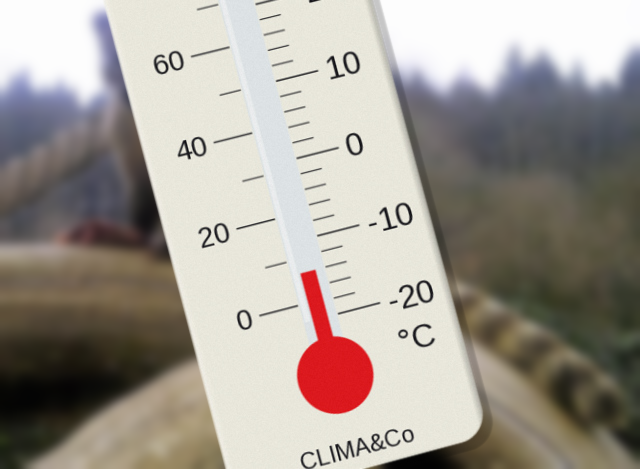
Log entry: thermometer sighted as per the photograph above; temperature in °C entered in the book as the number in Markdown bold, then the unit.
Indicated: **-14** °C
